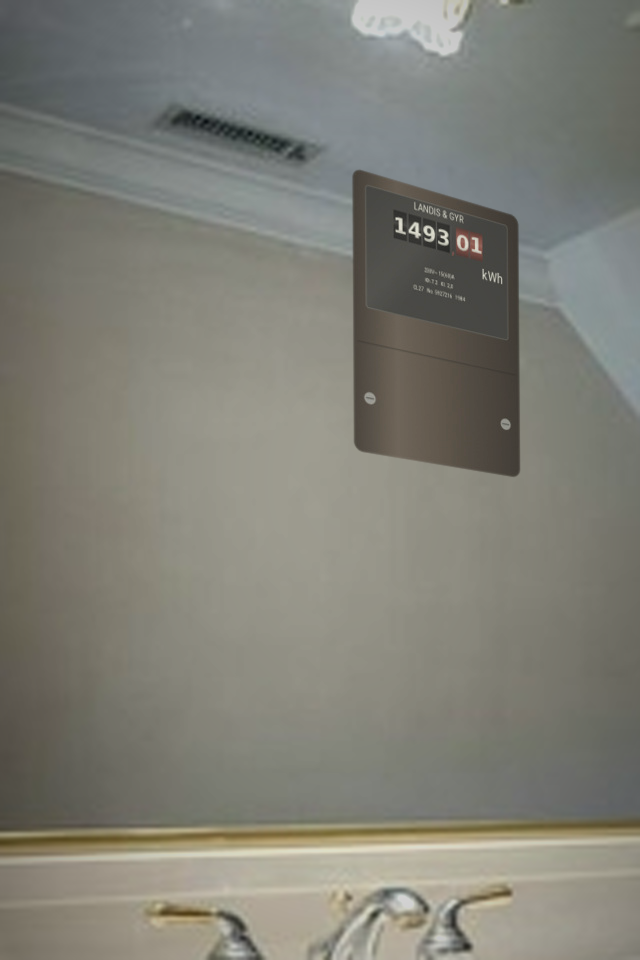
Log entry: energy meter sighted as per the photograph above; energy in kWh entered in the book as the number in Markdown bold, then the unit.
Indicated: **1493.01** kWh
